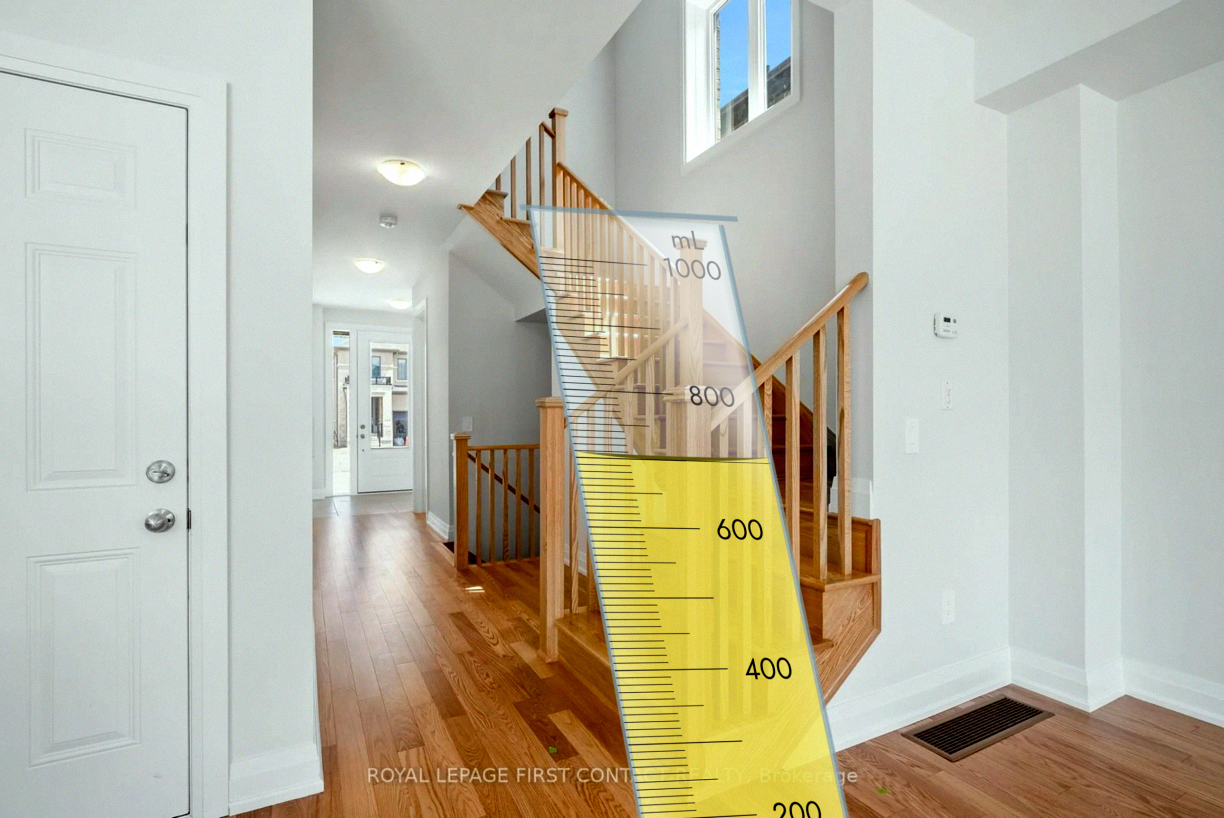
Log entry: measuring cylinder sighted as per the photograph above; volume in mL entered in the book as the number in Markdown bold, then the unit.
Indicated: **700** mL
